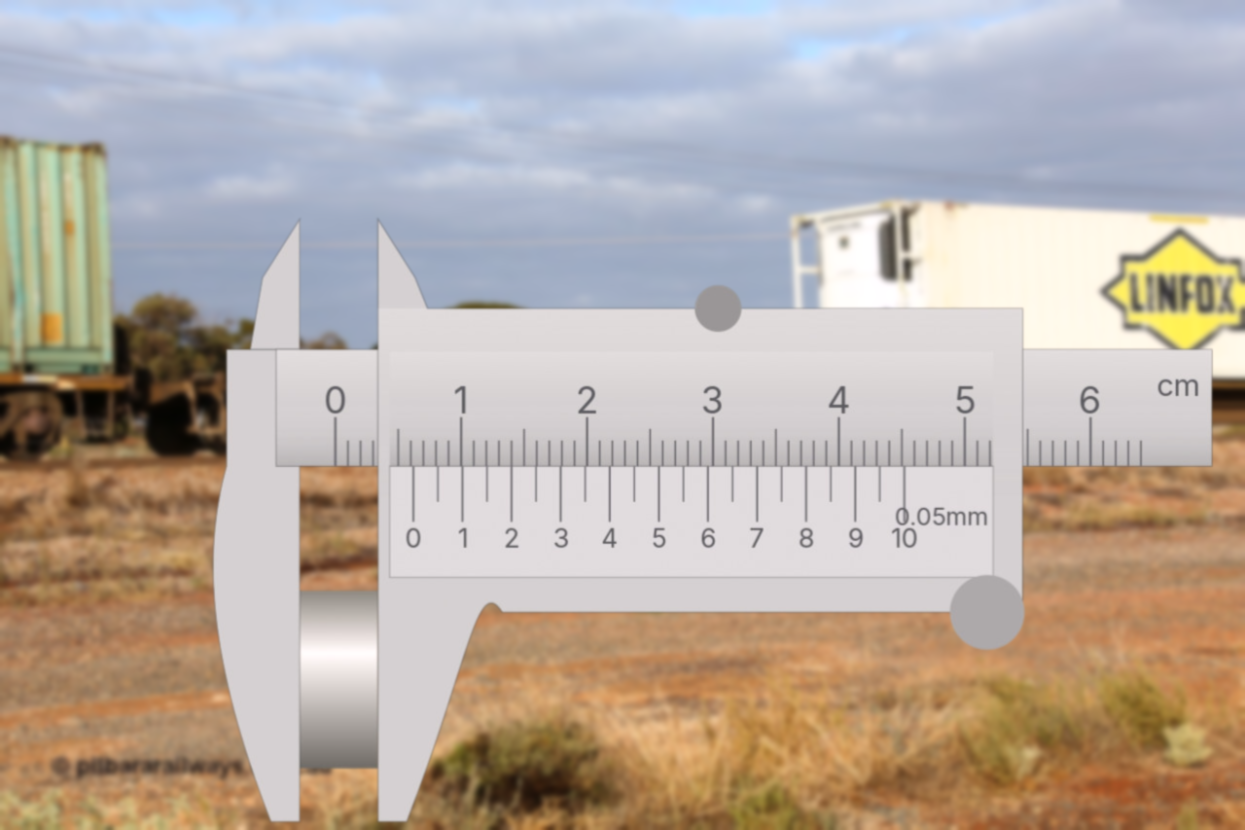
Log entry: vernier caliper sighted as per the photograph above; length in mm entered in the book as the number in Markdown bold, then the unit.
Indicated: **6.2** mm
